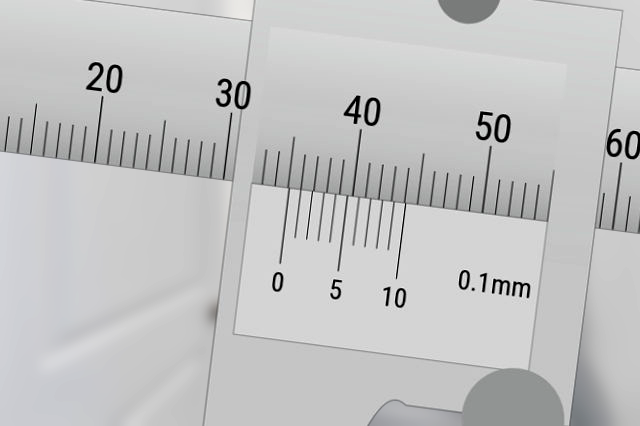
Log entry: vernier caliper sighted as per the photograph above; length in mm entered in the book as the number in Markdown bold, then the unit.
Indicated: **35.1** mm
